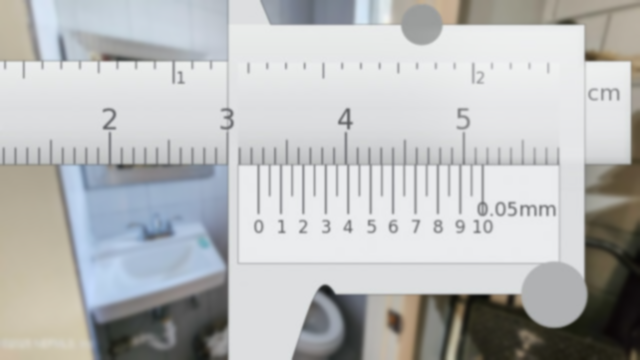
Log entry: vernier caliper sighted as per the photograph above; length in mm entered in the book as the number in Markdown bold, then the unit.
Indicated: **32.6** mm
